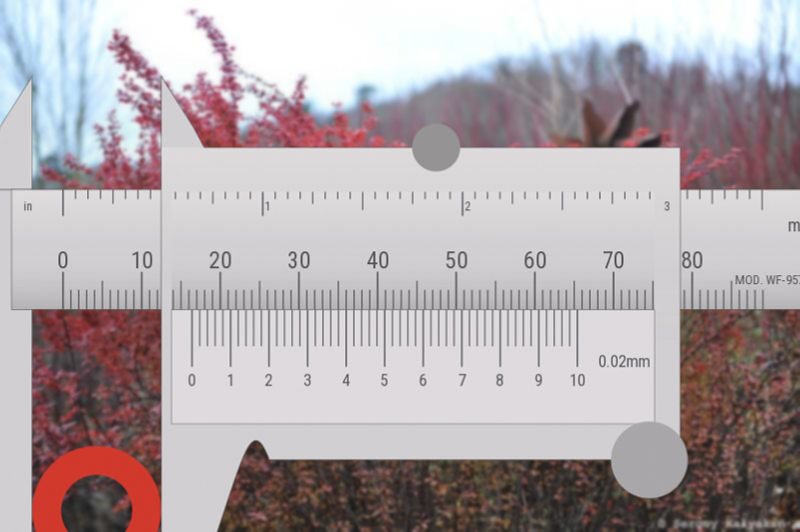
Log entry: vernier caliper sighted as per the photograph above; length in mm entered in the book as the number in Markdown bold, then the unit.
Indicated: **16.4** mm
